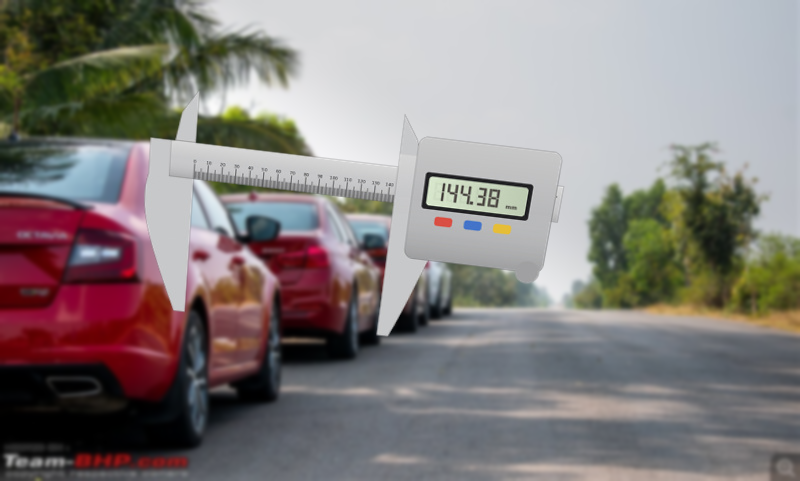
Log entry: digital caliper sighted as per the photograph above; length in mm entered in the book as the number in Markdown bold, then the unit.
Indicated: **144.38** mm
